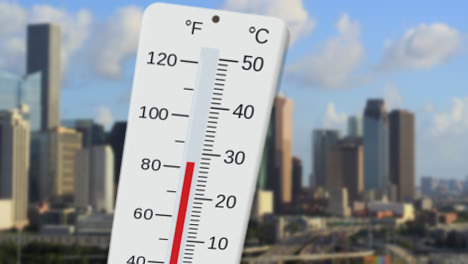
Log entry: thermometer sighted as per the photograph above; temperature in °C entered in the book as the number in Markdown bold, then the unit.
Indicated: **28** °C
